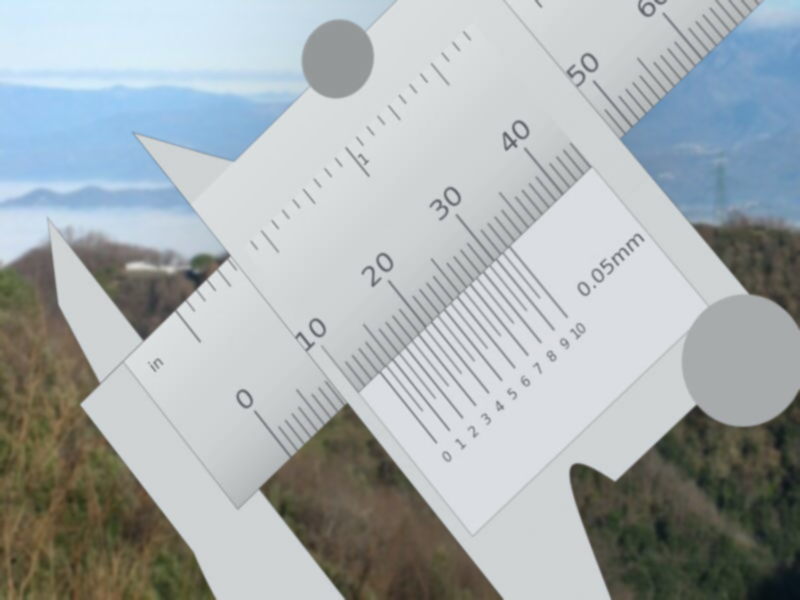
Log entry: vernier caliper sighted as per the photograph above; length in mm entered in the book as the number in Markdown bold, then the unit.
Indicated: **13.2** mm
